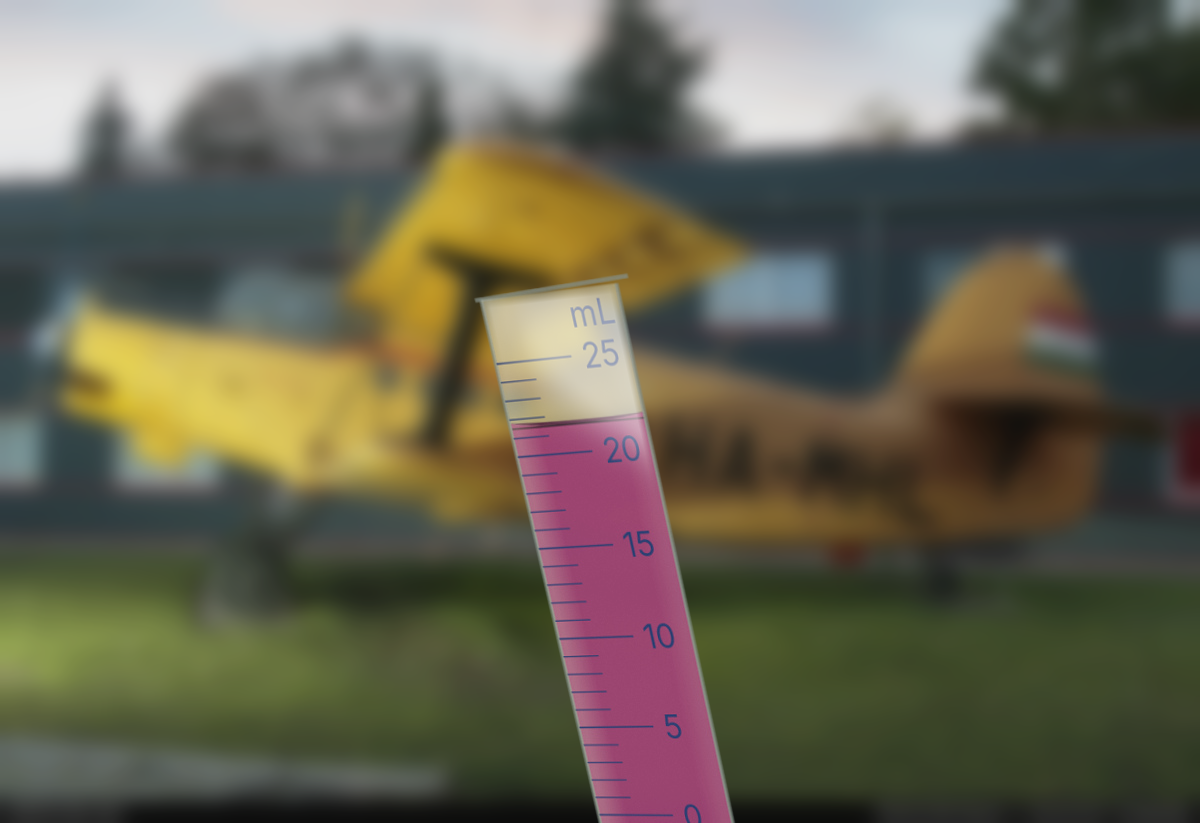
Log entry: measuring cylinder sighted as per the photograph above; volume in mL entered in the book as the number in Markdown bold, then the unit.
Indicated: **21.5** mL
